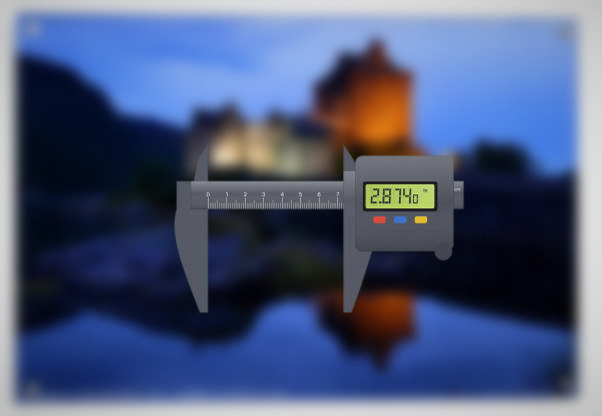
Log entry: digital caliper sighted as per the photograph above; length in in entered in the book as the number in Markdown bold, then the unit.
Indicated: **2.8740** in
